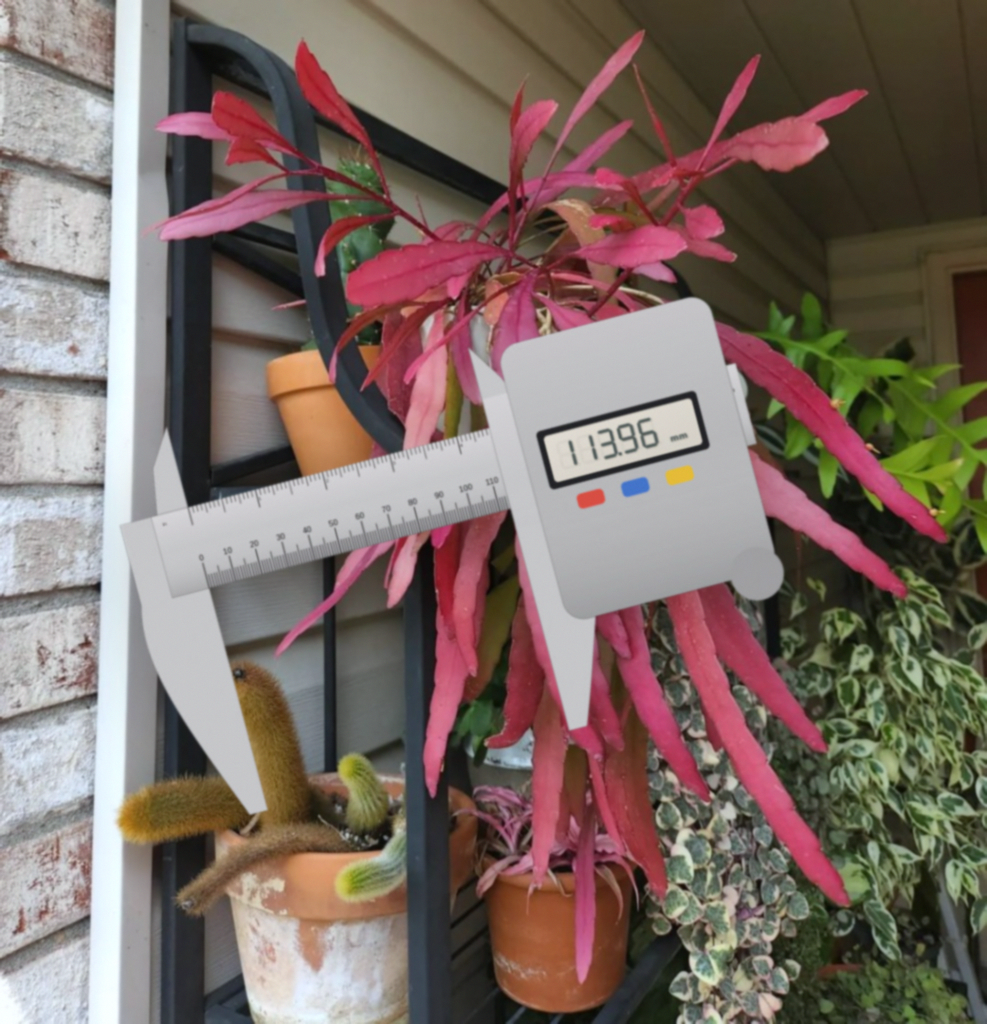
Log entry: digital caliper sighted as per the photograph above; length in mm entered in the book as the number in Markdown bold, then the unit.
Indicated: **113.96** mm
